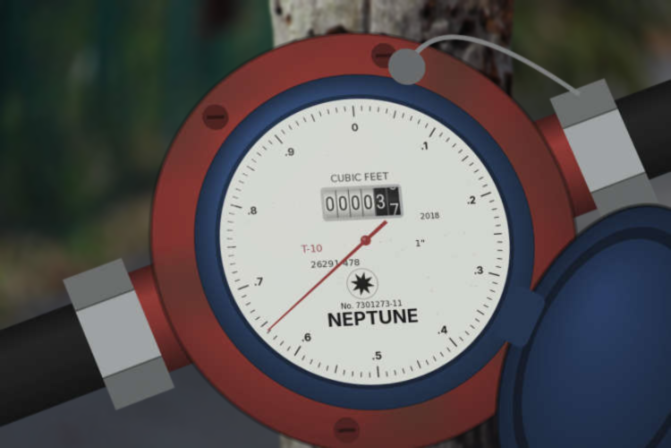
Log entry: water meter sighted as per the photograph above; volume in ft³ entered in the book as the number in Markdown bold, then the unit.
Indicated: **36.64** ft³
